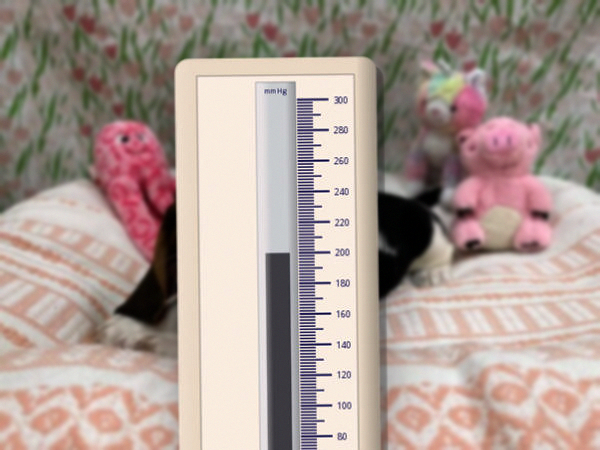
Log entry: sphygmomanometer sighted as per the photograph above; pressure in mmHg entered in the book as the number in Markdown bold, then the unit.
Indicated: **200** mmHg
